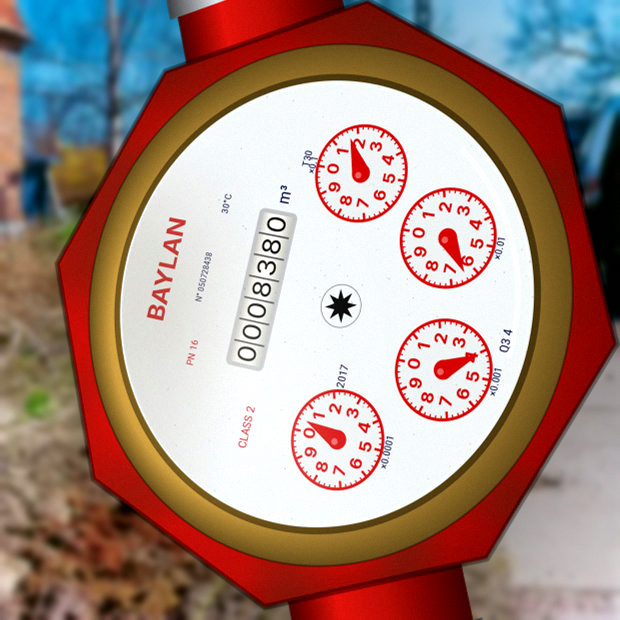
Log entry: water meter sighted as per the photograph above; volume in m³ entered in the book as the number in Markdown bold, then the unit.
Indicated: **8380.1640** m³
